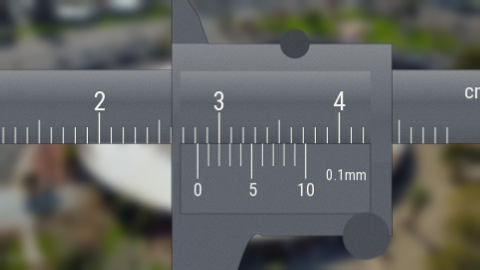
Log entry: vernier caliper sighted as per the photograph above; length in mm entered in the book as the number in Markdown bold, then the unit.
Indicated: **28.2** mm
